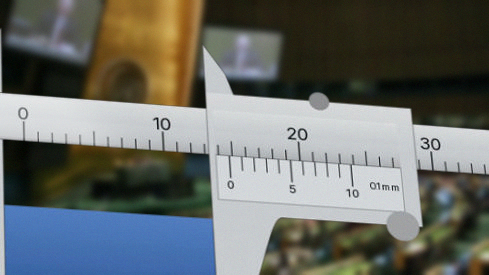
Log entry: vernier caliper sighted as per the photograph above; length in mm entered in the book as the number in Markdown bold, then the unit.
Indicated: **14.8** mm
